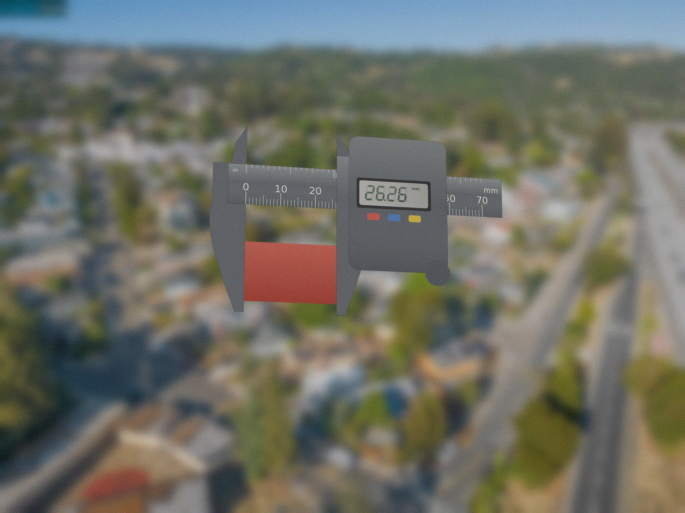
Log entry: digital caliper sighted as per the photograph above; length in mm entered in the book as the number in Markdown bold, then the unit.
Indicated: **26.26** mm
